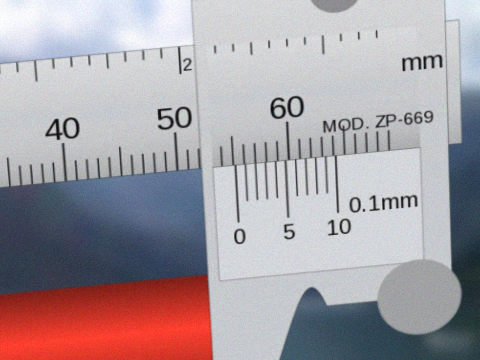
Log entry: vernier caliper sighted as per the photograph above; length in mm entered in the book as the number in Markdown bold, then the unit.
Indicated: **55.2** mm
